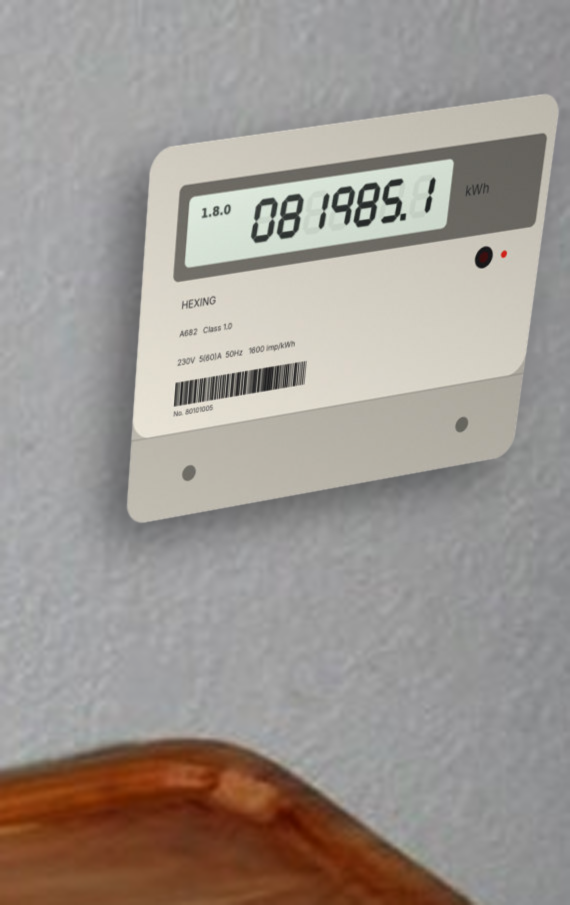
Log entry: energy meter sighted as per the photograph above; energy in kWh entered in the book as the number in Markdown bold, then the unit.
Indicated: **81985.1** kWh
